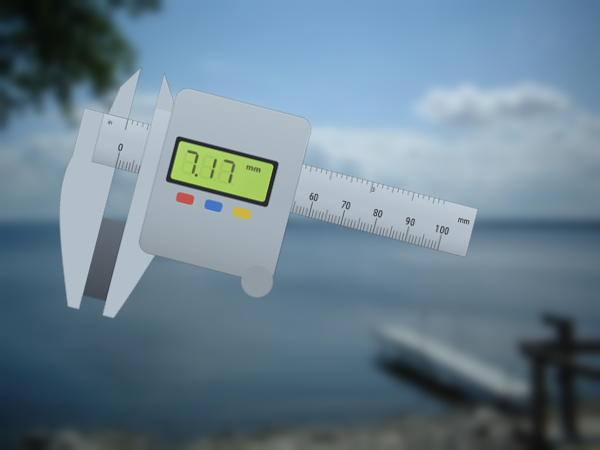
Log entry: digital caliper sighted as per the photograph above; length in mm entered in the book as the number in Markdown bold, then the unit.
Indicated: **7.17** mm
